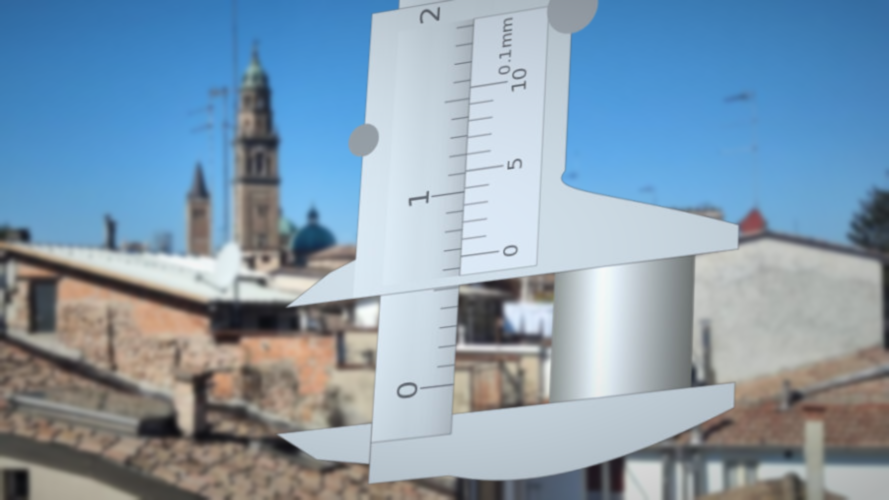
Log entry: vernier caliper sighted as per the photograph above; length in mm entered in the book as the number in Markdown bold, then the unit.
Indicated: **6.6** mm
